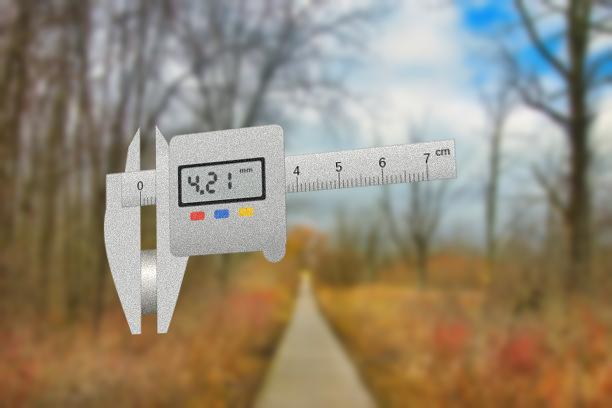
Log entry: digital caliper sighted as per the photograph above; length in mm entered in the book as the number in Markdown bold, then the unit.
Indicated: **4.21** mm
